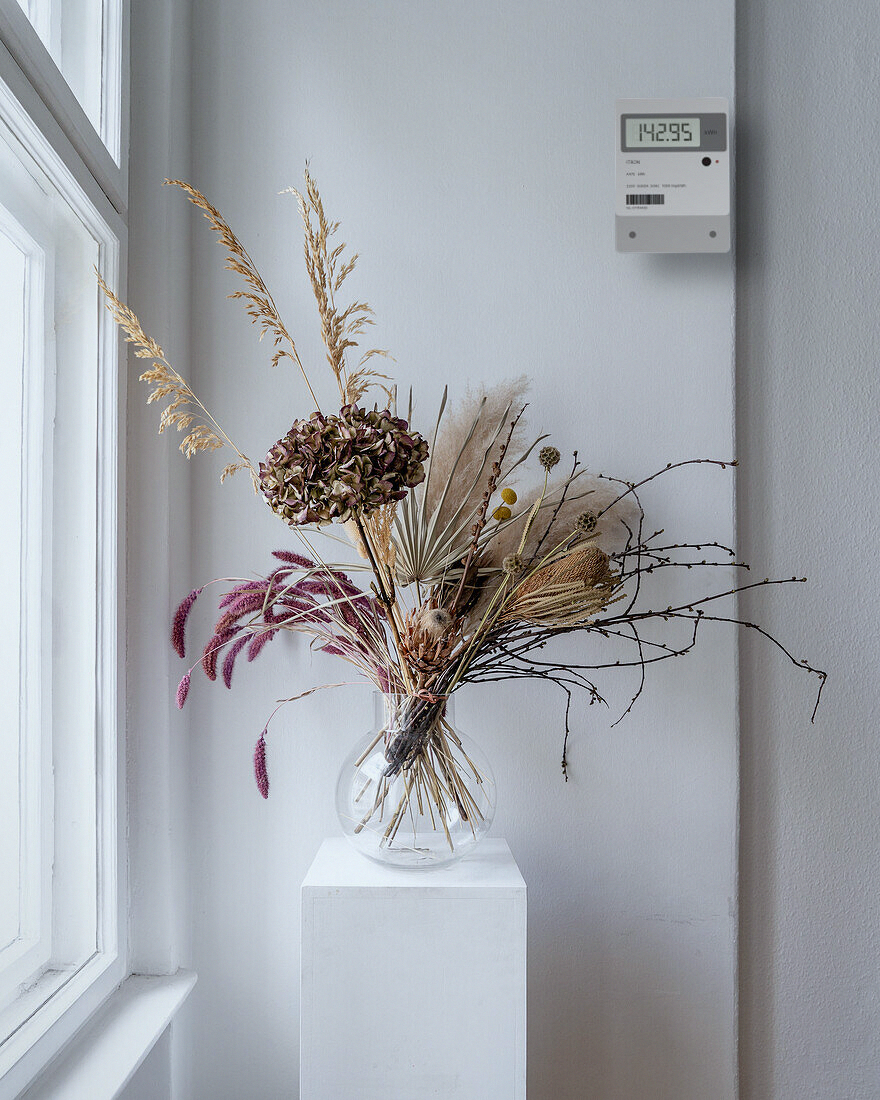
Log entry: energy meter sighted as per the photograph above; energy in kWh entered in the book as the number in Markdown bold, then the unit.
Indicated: **142.95** kWh
